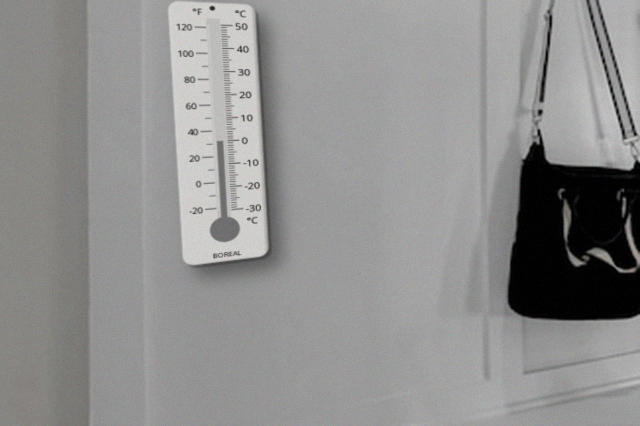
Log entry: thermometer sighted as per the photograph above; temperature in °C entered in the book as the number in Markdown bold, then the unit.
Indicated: **0** °C
